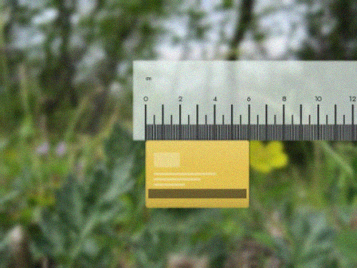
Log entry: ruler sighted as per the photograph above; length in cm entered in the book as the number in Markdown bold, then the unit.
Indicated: **6** cm
